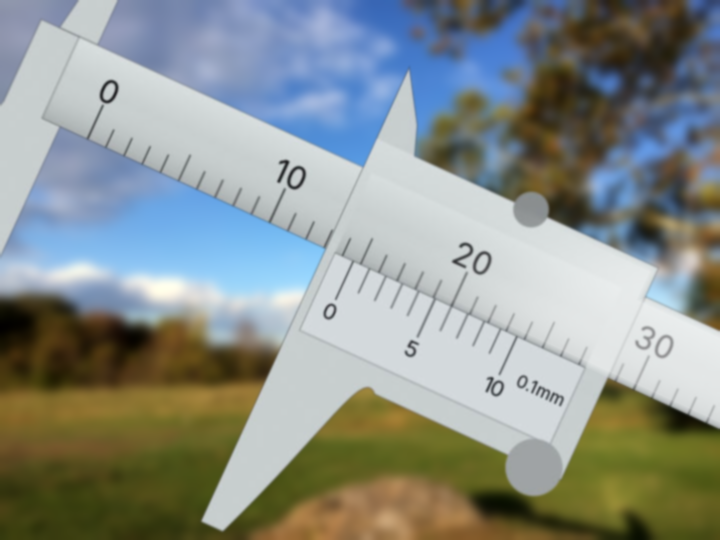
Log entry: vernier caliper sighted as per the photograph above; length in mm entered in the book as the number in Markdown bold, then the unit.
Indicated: **14.6** mm
